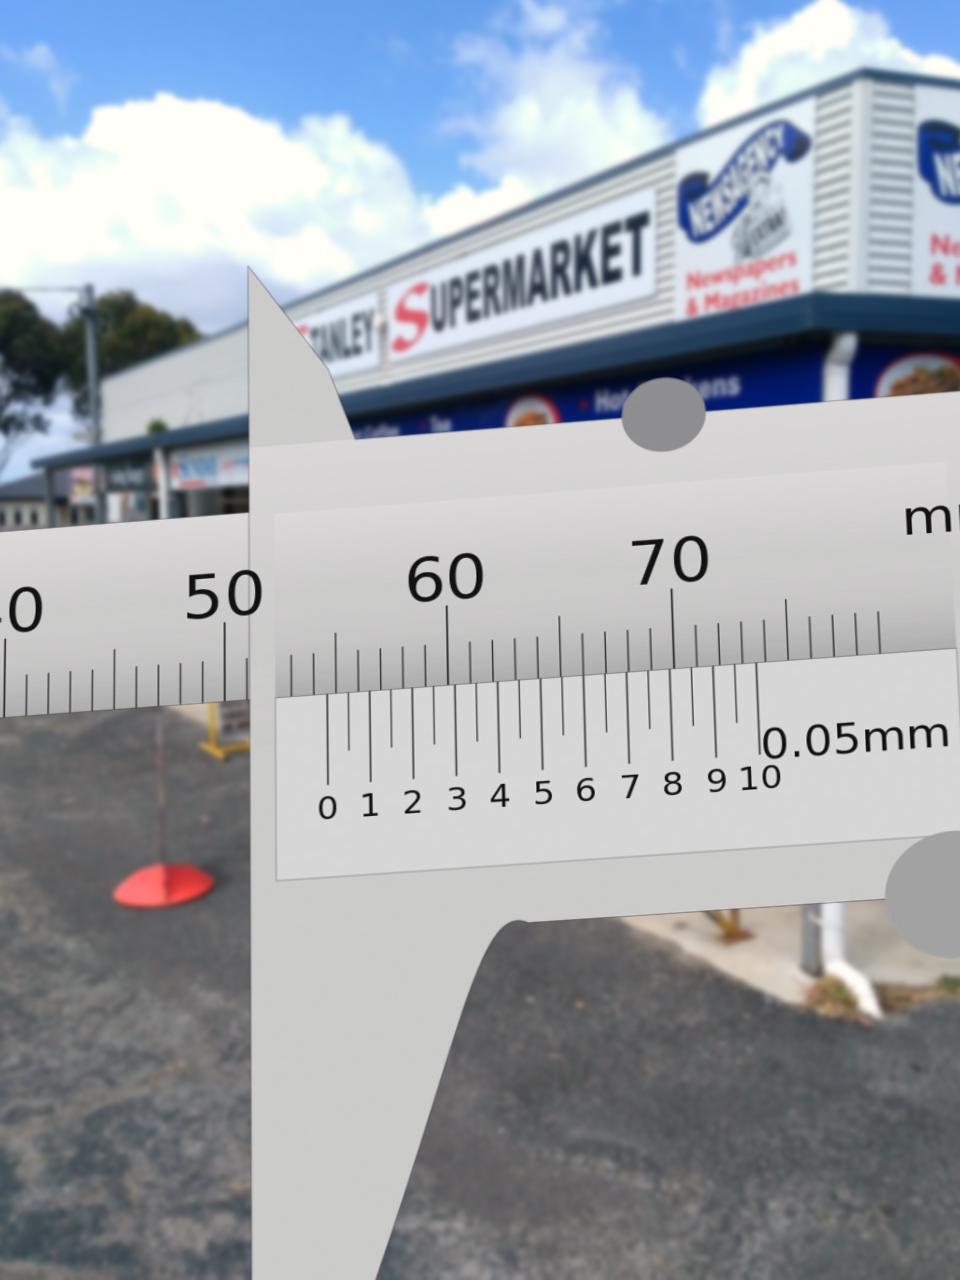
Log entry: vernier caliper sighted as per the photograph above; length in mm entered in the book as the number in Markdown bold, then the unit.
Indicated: **54.6** mm
